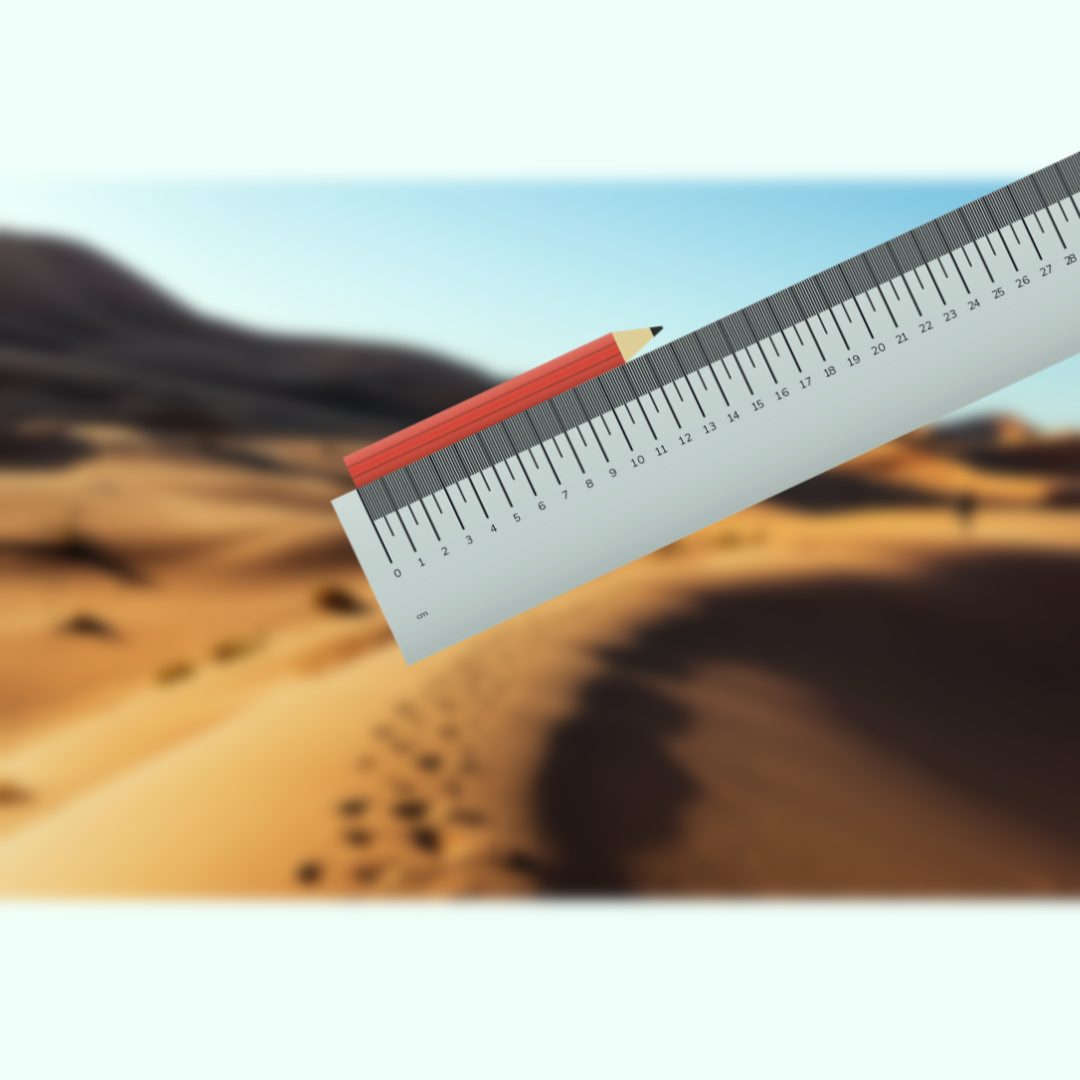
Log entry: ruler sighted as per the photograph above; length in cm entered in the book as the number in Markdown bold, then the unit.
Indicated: **13** cm
